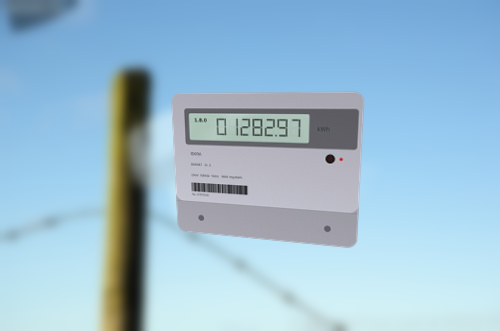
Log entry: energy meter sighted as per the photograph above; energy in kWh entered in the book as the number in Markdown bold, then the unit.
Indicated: **1282.97** kWh
